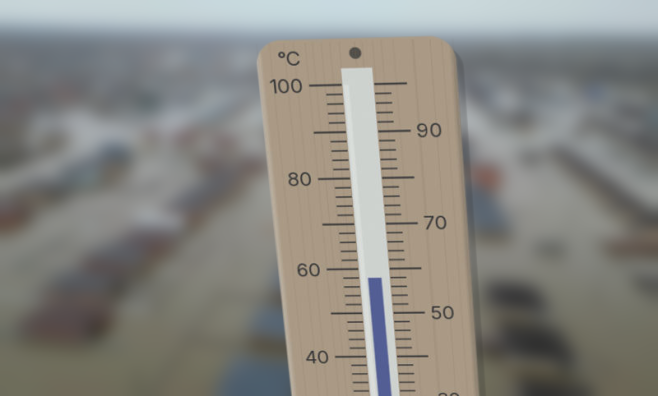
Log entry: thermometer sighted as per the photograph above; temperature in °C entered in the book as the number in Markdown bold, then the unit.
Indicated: **58** °C
